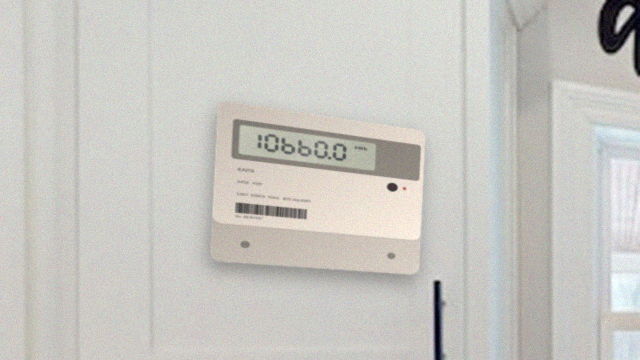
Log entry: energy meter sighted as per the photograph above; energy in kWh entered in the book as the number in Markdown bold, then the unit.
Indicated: **10660.0** kWh
